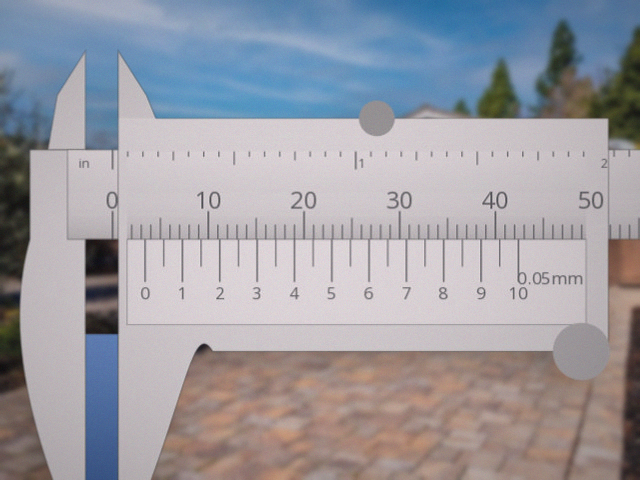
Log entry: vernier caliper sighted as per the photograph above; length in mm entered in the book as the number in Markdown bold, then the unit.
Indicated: **3.4** mm
